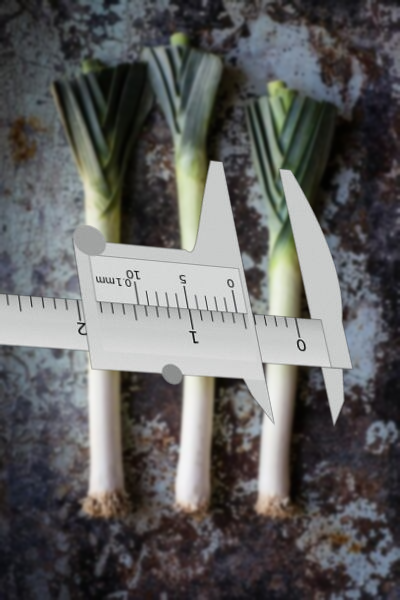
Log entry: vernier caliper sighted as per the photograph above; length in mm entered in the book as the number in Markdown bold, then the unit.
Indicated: **5.6** mm
